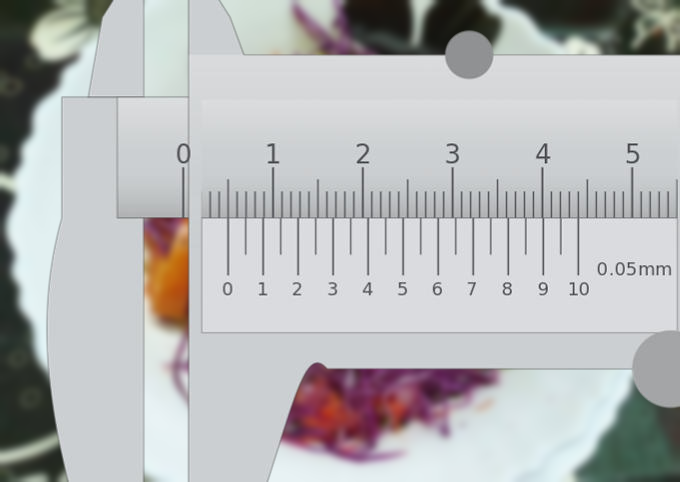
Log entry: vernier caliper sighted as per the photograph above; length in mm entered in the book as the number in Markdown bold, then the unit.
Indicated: **5.0** mm
